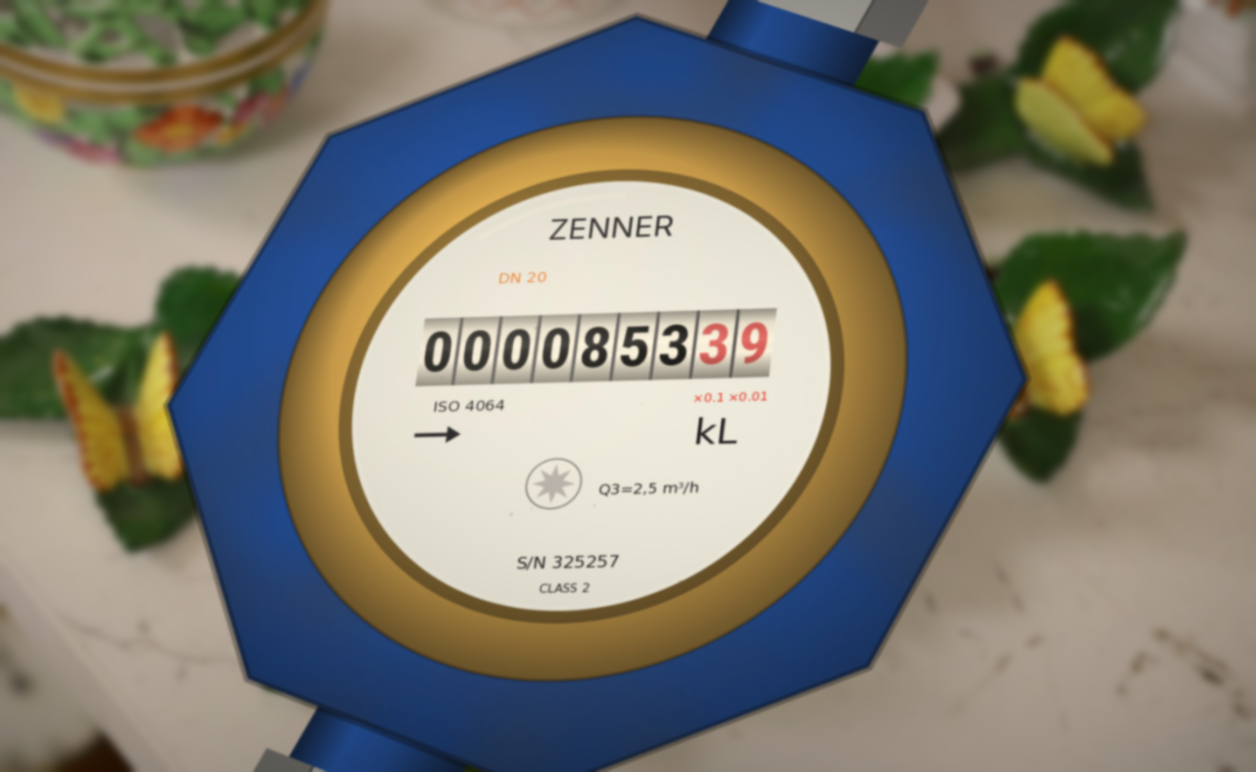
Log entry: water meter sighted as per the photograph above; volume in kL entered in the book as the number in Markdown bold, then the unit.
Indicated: **853.39** kL
